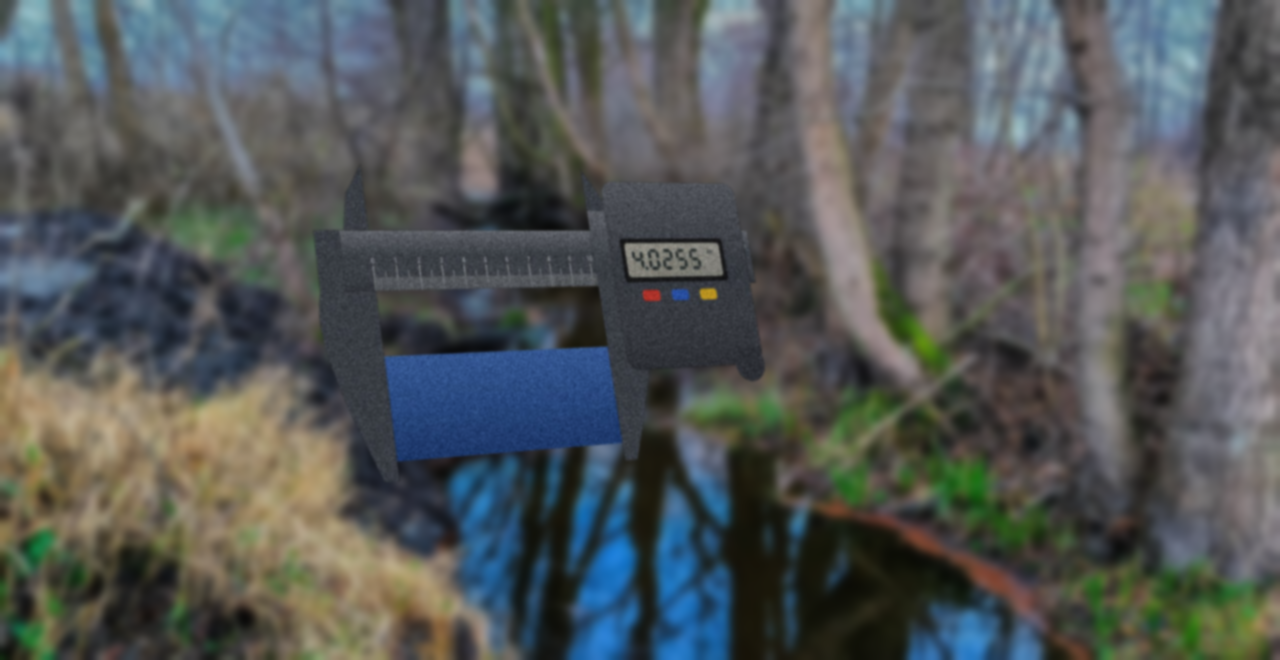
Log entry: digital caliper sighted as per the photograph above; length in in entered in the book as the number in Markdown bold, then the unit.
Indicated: **4.0255** in
